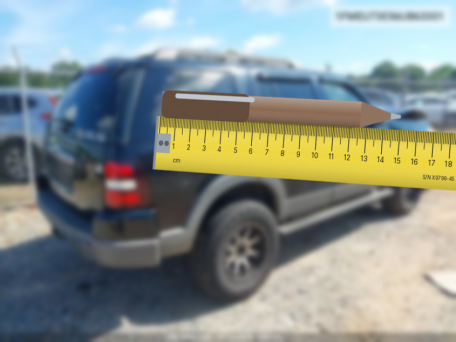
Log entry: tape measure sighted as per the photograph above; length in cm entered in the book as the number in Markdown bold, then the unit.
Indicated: **15** cm
